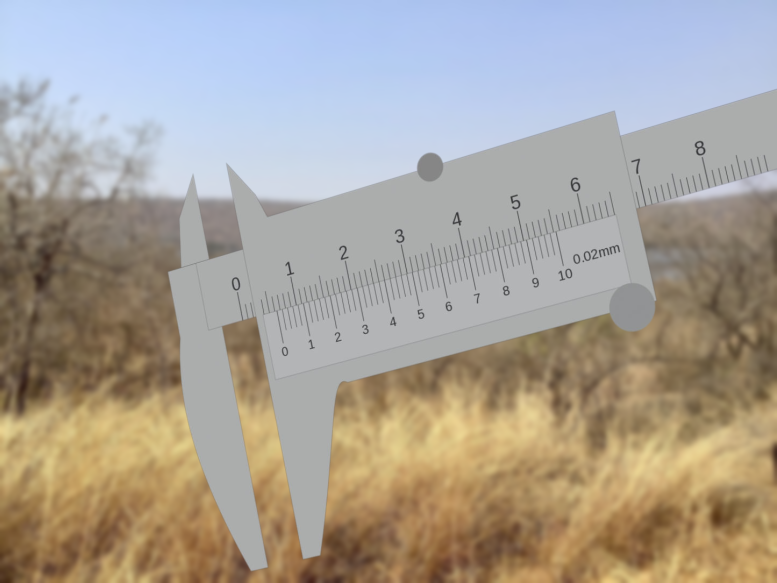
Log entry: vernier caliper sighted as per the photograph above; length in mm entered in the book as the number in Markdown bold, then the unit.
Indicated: **6.4** mm
